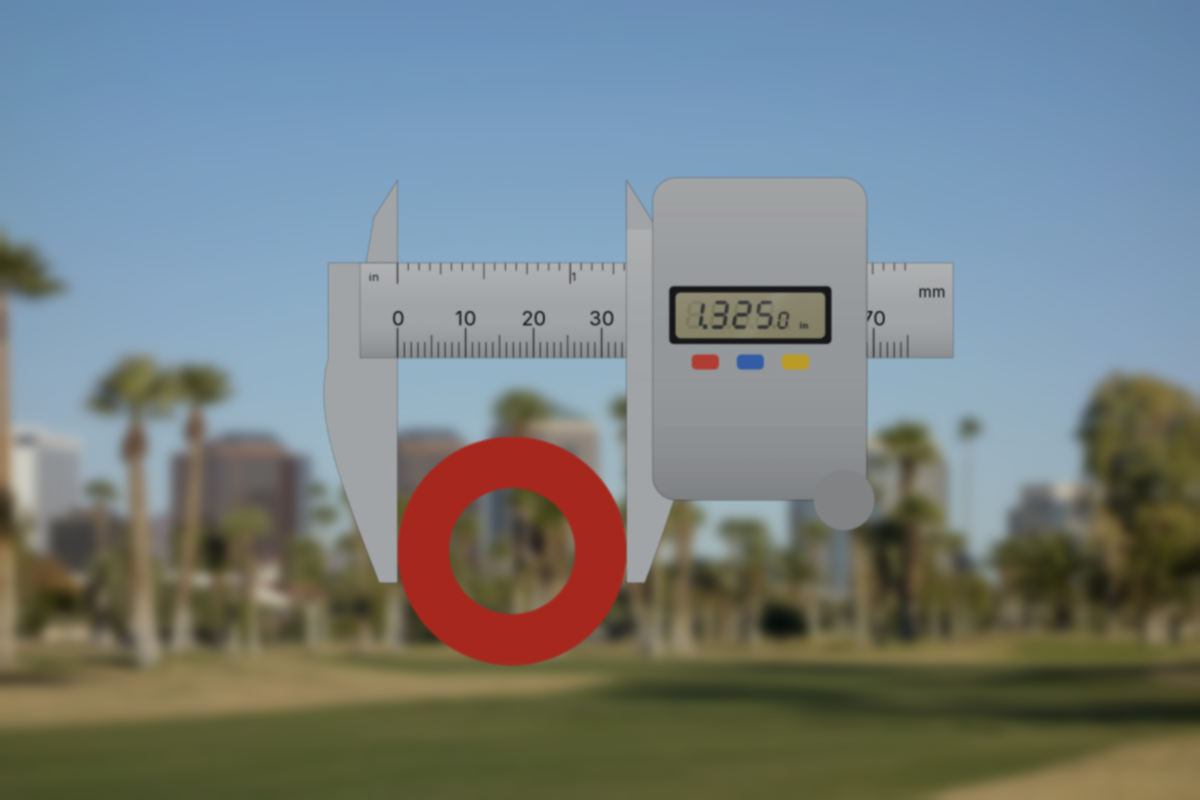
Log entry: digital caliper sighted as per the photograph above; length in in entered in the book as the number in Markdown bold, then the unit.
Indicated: **1.3250** in
